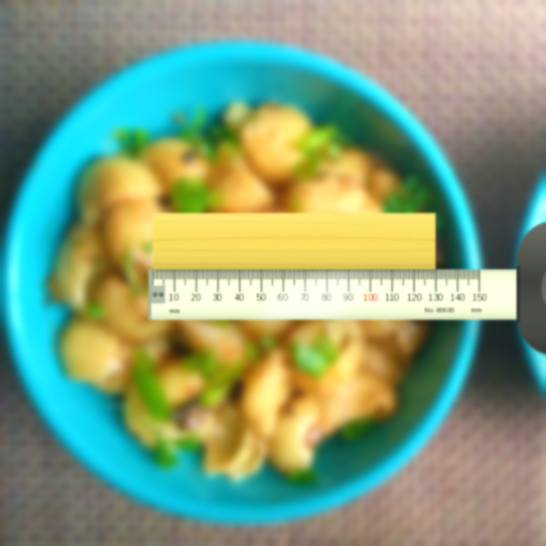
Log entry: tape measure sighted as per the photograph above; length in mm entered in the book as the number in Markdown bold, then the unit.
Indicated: **130** mm
